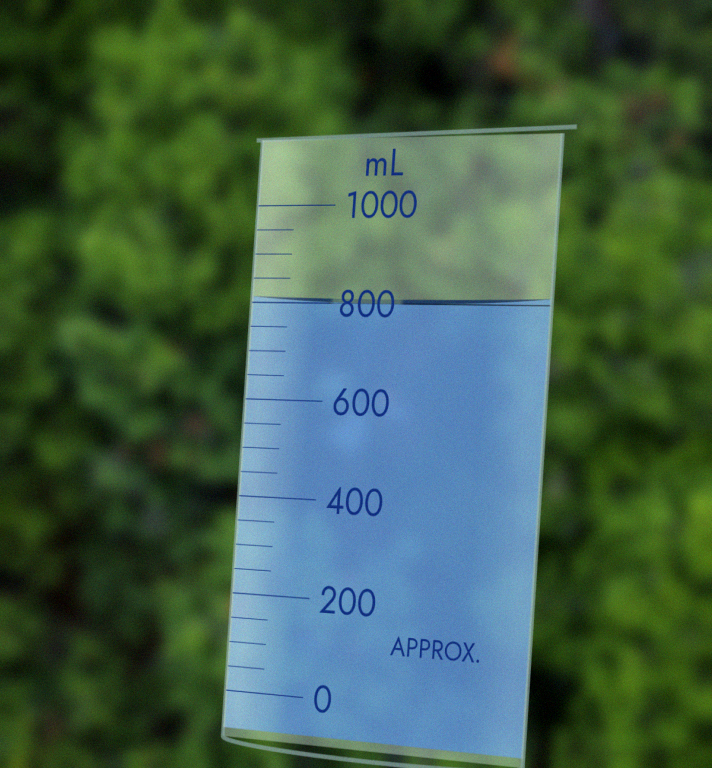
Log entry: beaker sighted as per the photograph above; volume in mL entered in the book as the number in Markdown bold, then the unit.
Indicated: **800** mL
